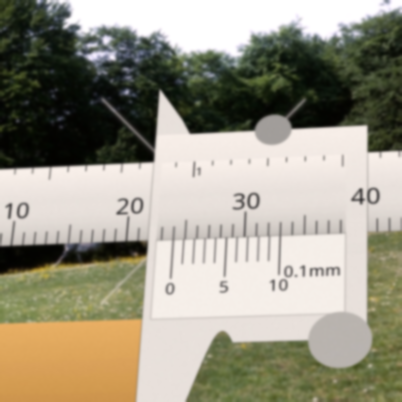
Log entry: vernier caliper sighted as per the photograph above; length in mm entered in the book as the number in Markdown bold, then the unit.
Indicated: **24.0** mm
